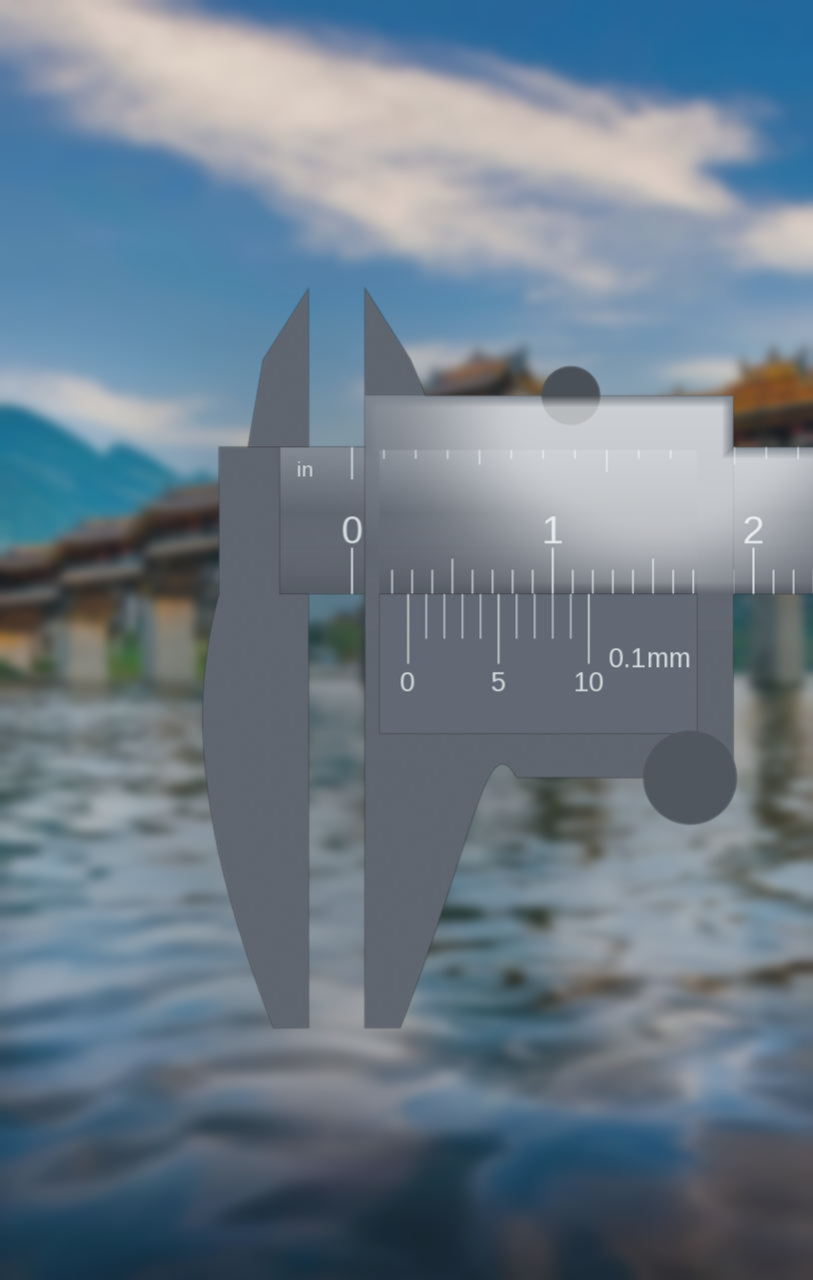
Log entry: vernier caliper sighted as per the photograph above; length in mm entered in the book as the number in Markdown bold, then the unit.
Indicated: **2.8** mm
